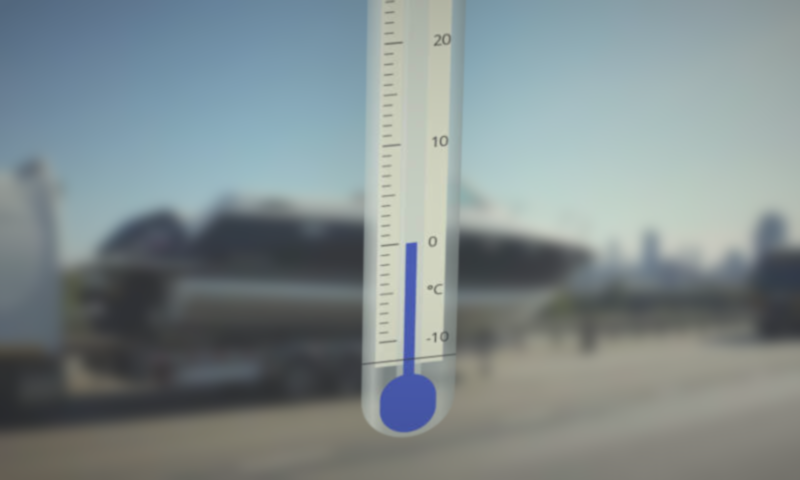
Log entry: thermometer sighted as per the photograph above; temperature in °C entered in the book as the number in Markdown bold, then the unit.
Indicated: **0** °C
